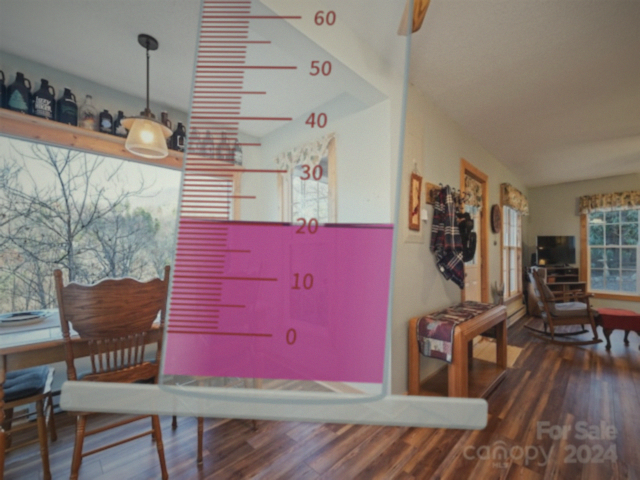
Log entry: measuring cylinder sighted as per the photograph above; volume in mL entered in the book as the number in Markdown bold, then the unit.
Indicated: **20** mL
